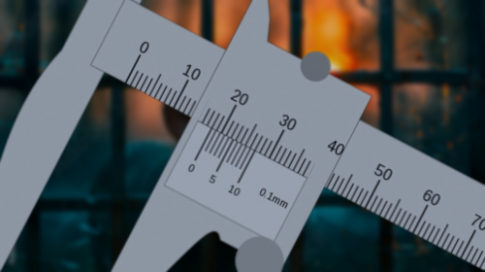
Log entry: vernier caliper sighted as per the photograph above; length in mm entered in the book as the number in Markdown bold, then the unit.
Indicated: **18.0** mm
